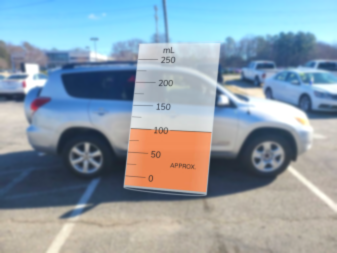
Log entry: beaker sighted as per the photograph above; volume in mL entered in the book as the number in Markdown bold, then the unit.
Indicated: **100** mL
